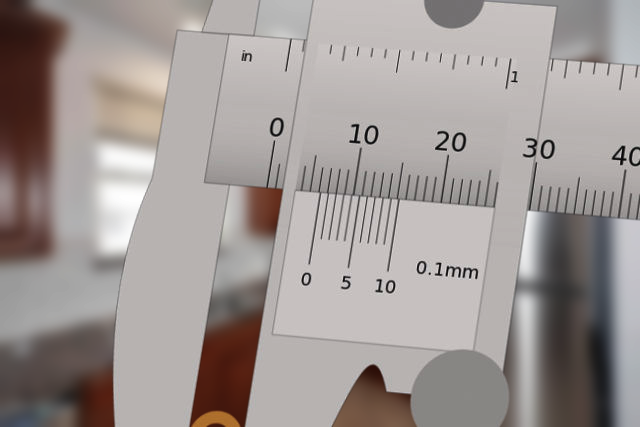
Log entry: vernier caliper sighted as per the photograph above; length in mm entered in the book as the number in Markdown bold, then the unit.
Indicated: **6.2** mm
